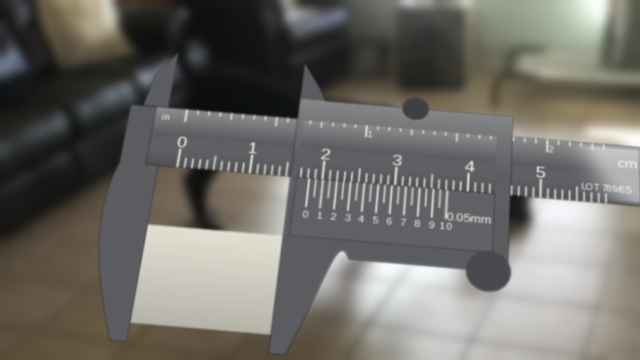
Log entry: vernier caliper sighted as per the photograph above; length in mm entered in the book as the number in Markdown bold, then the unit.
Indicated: **18.2** mm
